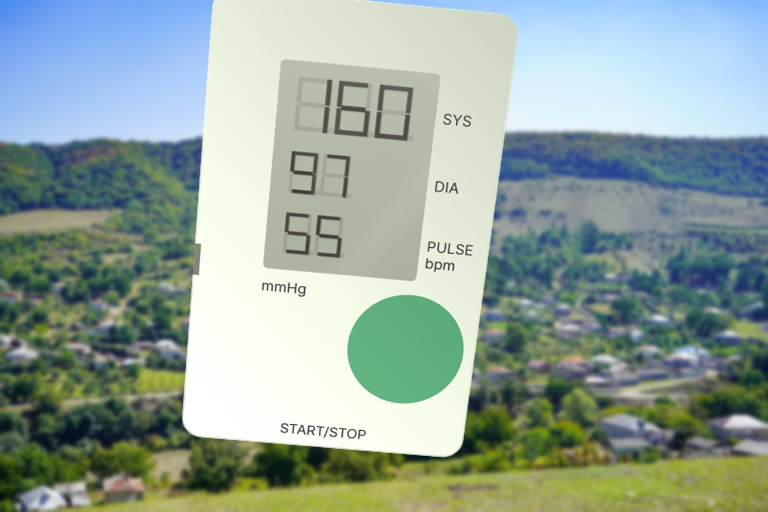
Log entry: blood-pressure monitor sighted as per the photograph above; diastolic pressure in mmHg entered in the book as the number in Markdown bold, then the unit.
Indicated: **97** mmHg
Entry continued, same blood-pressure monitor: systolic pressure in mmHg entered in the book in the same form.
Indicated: **160** mmHg
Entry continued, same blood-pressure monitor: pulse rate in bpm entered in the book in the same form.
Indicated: **55** bpm
